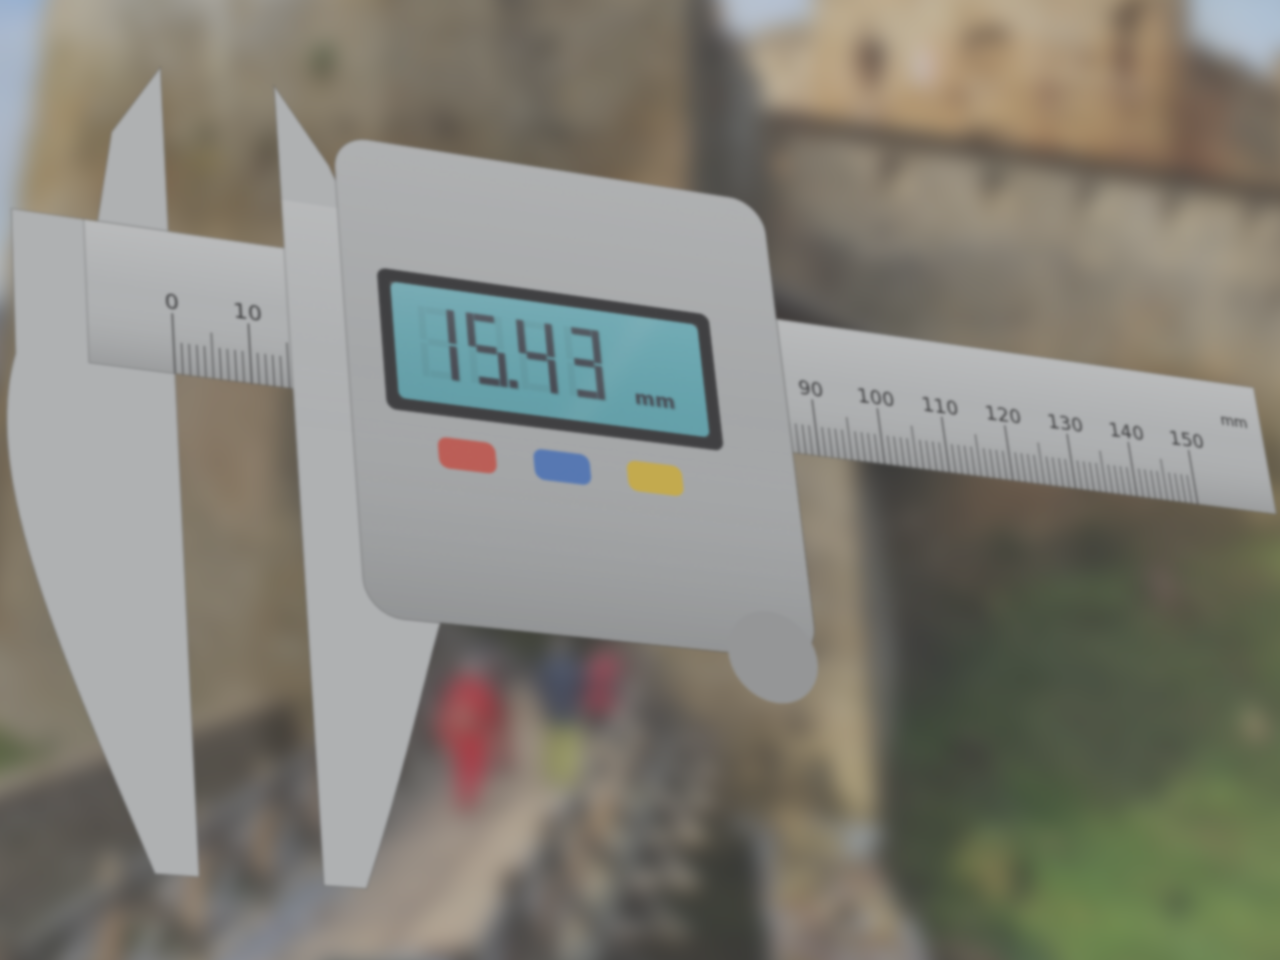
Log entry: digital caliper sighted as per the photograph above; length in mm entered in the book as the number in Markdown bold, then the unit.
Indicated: **15.43** mm
